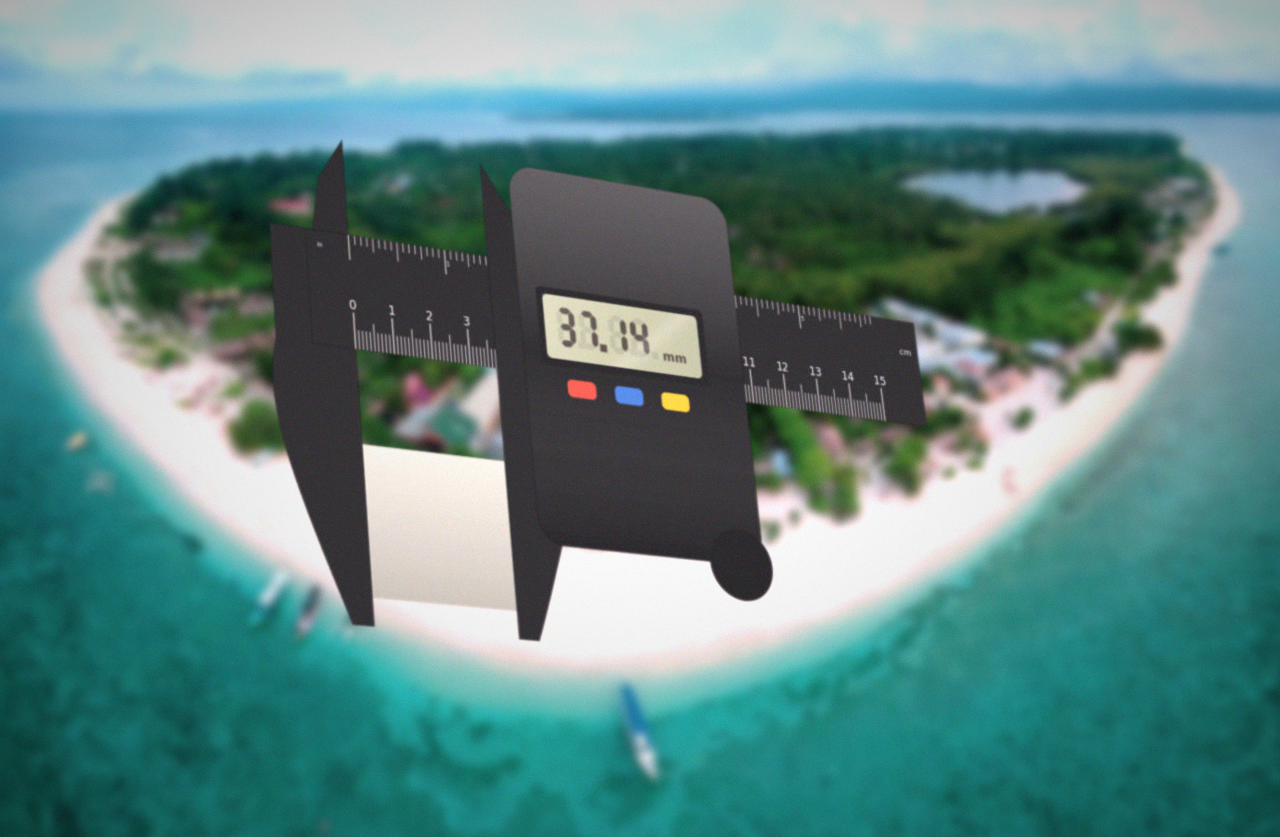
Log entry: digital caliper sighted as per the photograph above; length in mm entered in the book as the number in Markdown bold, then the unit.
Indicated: **37.14** mm
